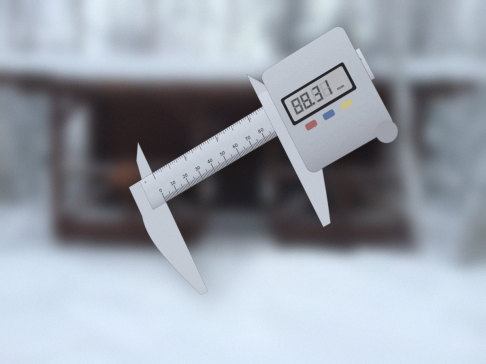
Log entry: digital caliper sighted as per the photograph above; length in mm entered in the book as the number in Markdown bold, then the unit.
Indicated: **88.31** mm
